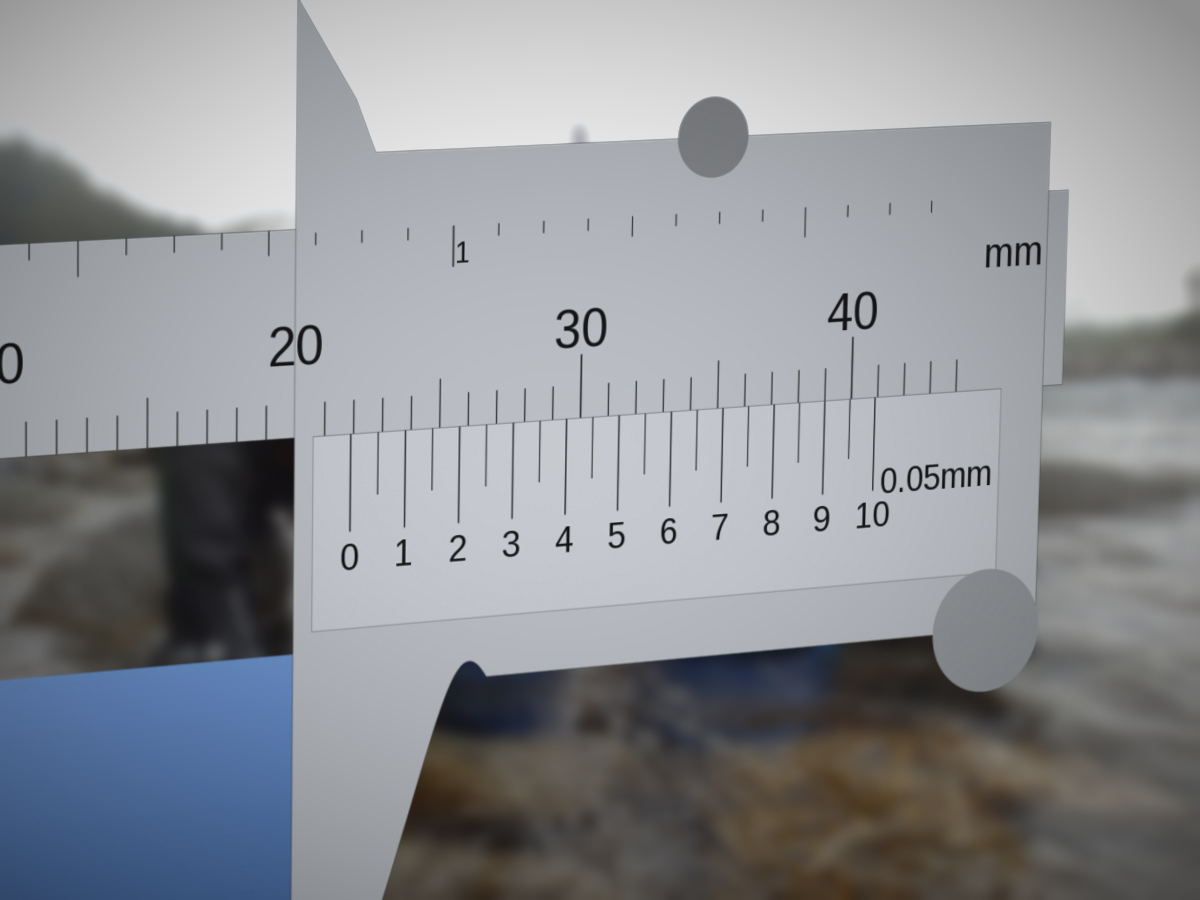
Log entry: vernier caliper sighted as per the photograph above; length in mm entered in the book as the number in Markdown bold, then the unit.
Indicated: **21.90** mm
